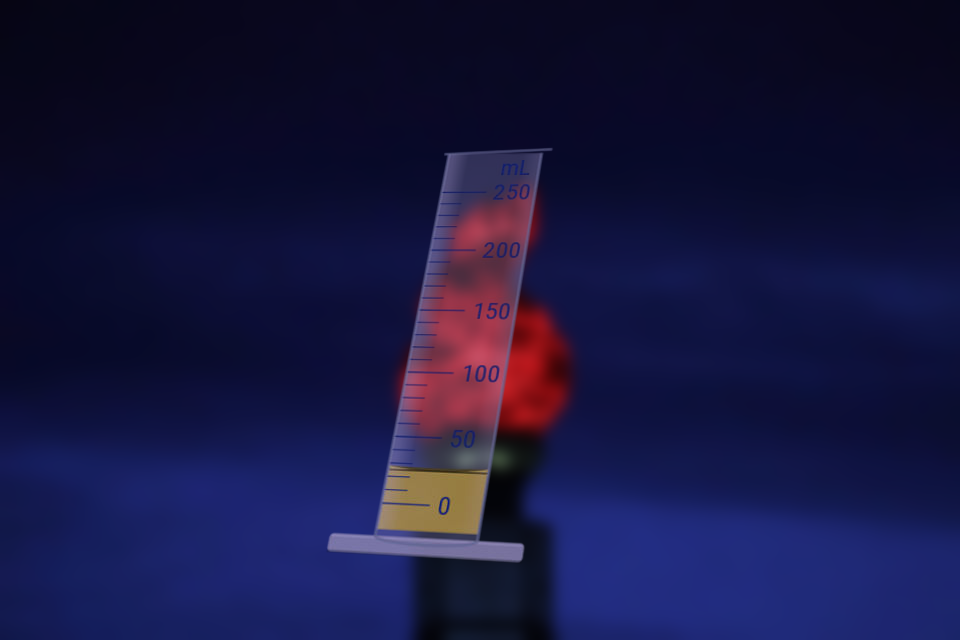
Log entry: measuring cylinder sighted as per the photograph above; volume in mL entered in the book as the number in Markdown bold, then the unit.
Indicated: **25** mL
